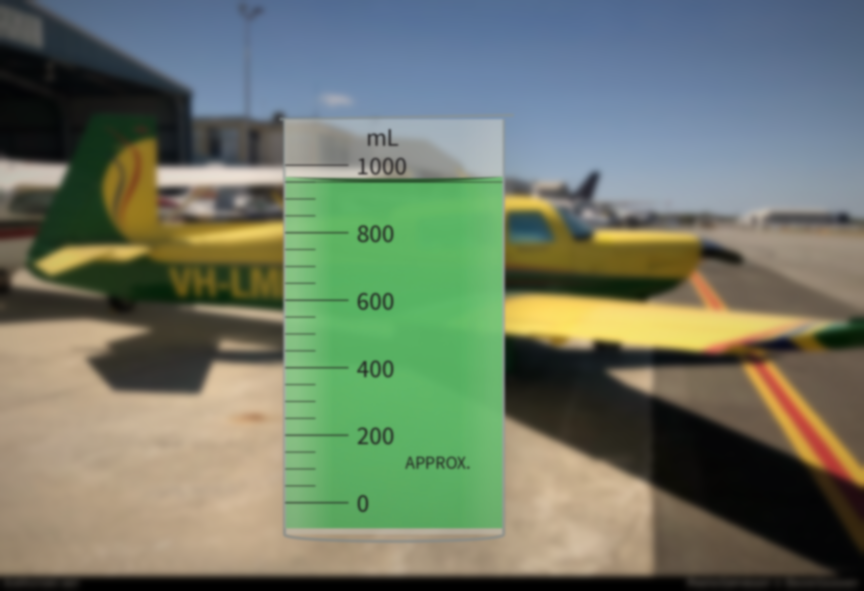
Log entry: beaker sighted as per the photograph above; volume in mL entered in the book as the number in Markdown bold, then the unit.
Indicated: **950** mL
